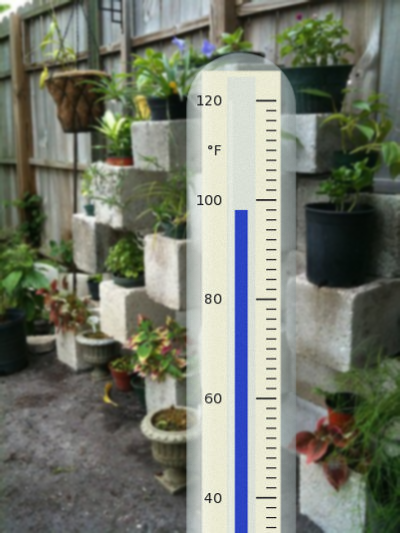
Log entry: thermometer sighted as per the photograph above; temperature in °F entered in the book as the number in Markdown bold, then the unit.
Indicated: **98** °F
